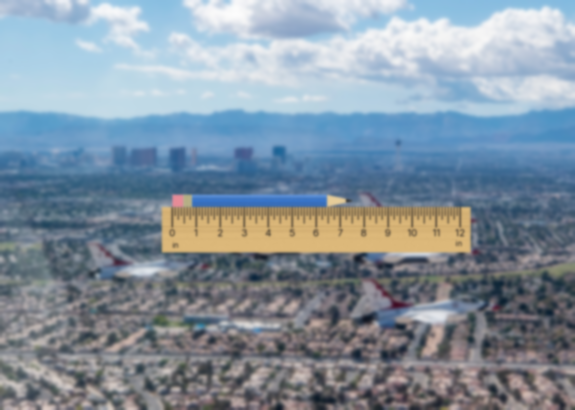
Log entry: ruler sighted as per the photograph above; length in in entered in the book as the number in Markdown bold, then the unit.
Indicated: **7.5** in
